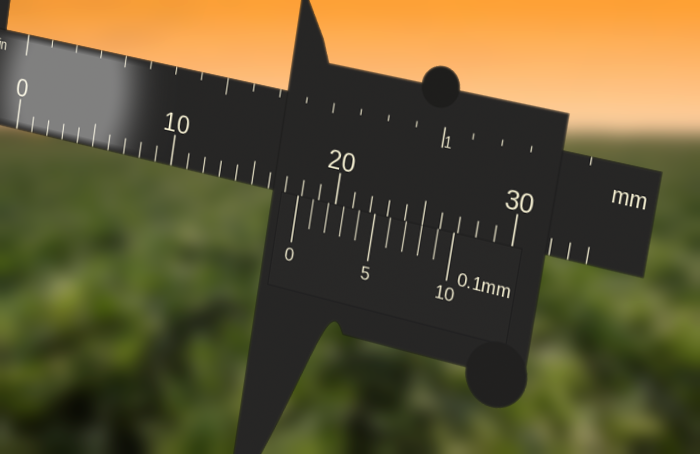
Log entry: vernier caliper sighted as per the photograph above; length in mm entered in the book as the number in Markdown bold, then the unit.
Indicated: **17.8** mm
